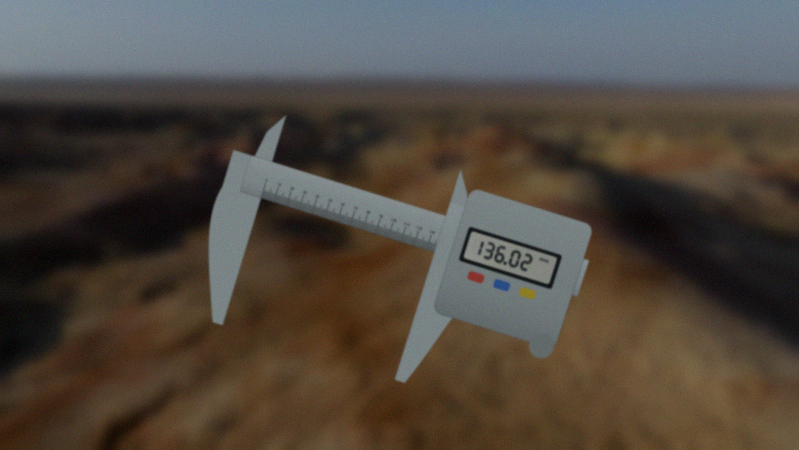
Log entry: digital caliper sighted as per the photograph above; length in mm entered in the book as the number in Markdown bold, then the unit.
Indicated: **136.02** mm
